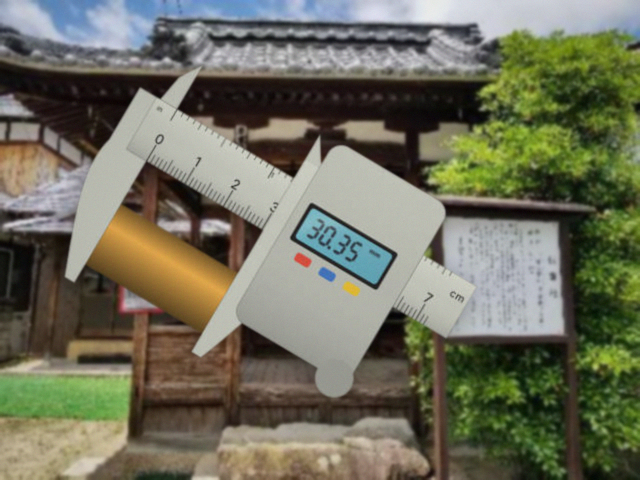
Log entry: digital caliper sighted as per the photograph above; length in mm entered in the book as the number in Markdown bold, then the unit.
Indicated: **30.35** mm
